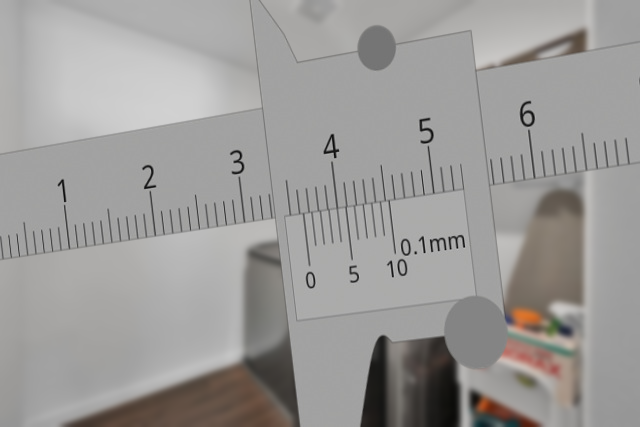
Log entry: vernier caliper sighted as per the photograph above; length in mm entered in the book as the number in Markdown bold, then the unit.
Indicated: **36.4** mm
